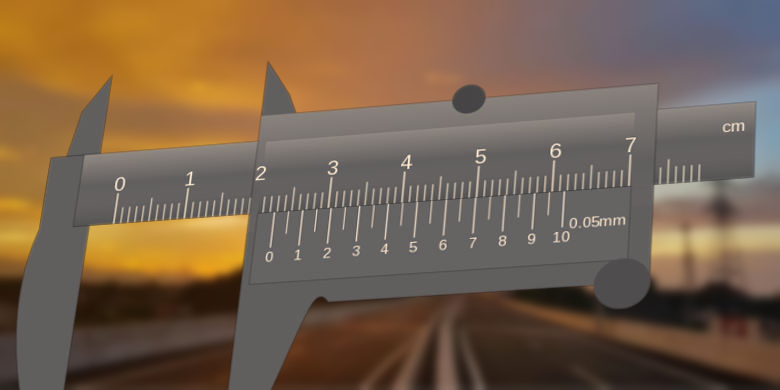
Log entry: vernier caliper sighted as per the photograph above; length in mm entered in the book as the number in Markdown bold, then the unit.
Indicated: **22.6** mm
